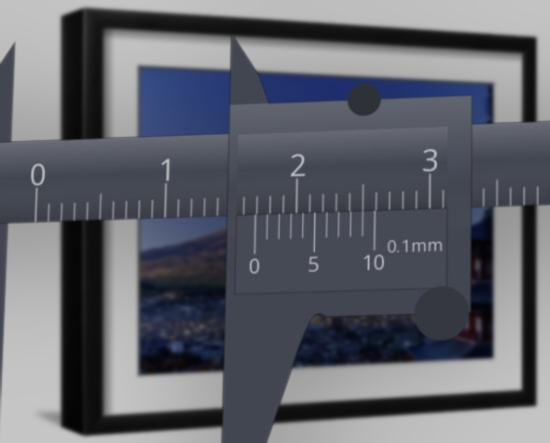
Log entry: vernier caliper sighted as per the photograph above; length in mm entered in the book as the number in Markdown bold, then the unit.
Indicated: **16.9** mm
